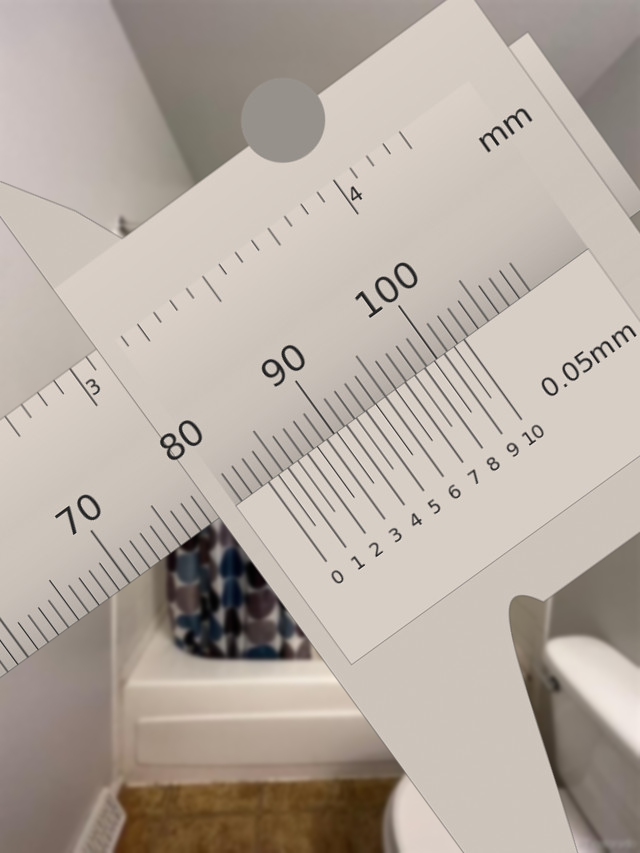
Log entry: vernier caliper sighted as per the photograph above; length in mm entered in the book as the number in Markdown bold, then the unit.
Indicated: **83.6** mm
